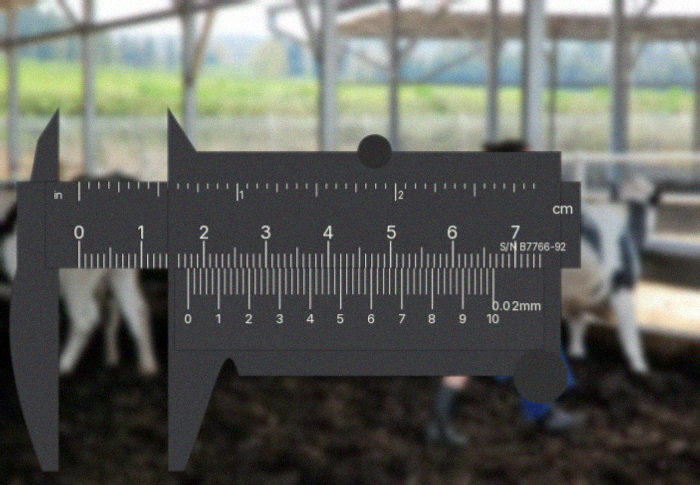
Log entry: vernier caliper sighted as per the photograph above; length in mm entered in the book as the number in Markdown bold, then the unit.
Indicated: **17.5** mm
